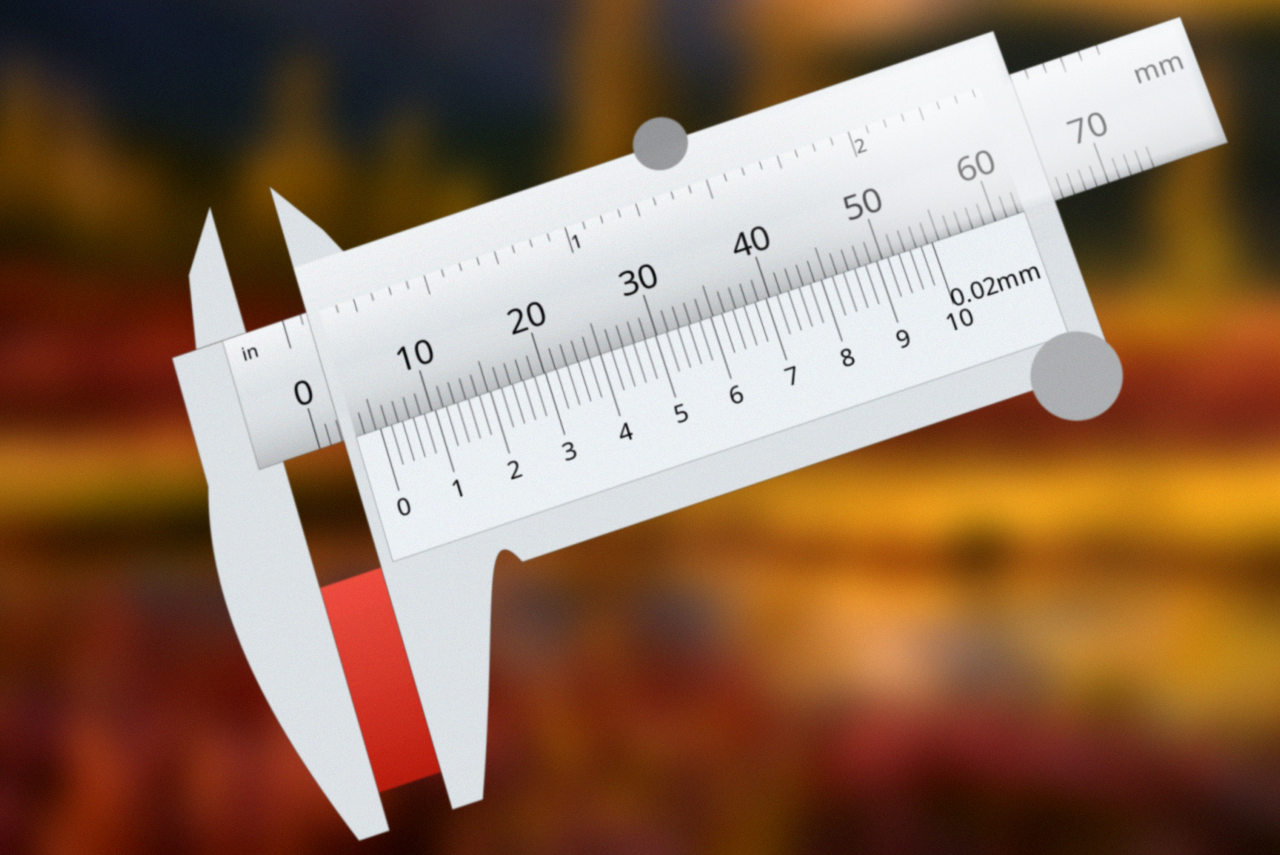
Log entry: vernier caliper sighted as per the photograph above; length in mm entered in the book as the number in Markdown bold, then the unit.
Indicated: **5.4** mm
